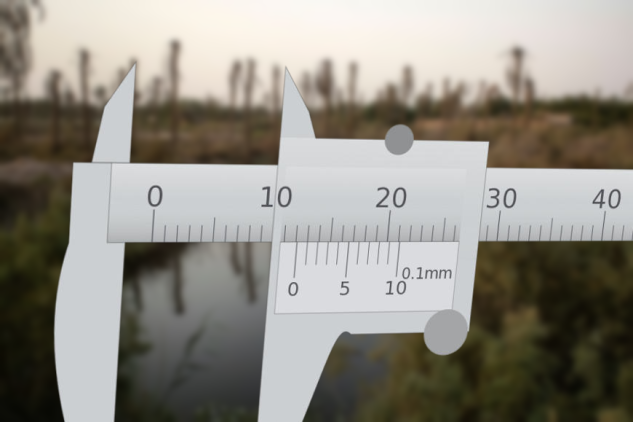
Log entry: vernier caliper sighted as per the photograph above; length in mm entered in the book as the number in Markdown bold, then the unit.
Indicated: **12.1** mm
